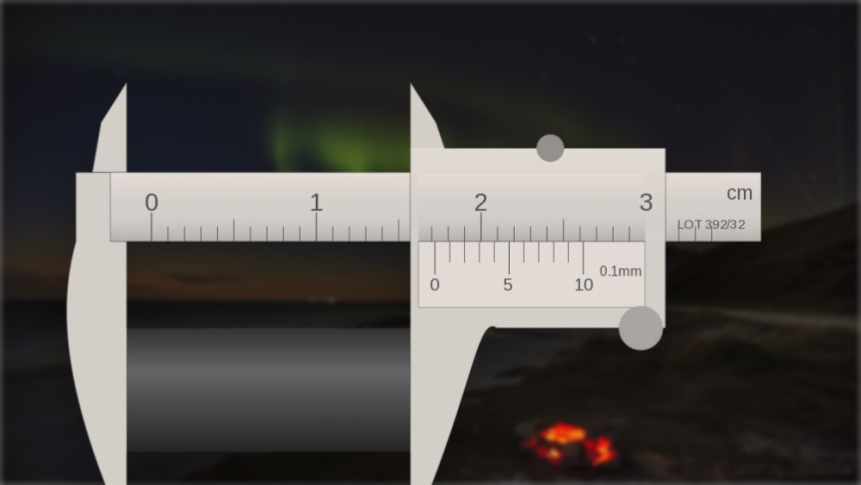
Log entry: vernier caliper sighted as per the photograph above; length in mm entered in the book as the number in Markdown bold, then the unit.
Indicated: **17.2** mm
